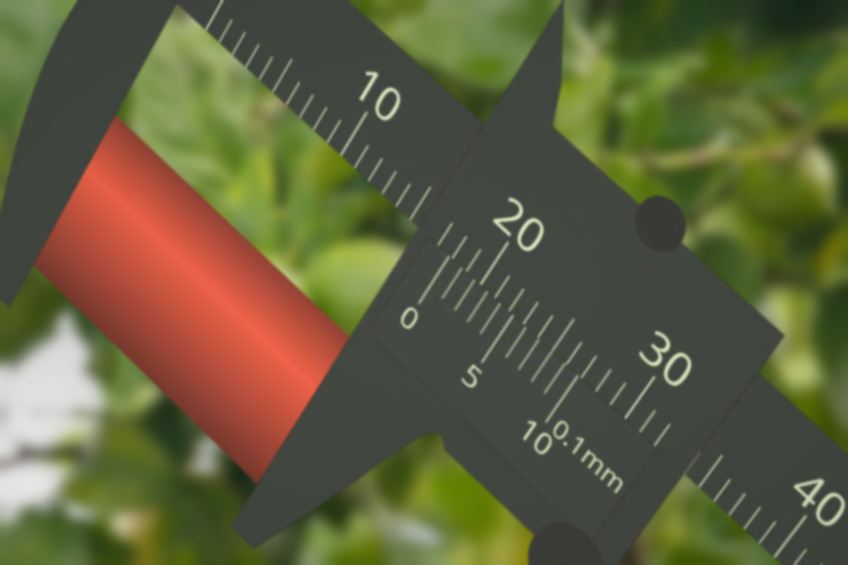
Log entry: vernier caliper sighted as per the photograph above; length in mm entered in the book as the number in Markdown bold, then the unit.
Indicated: **17.8** mm
